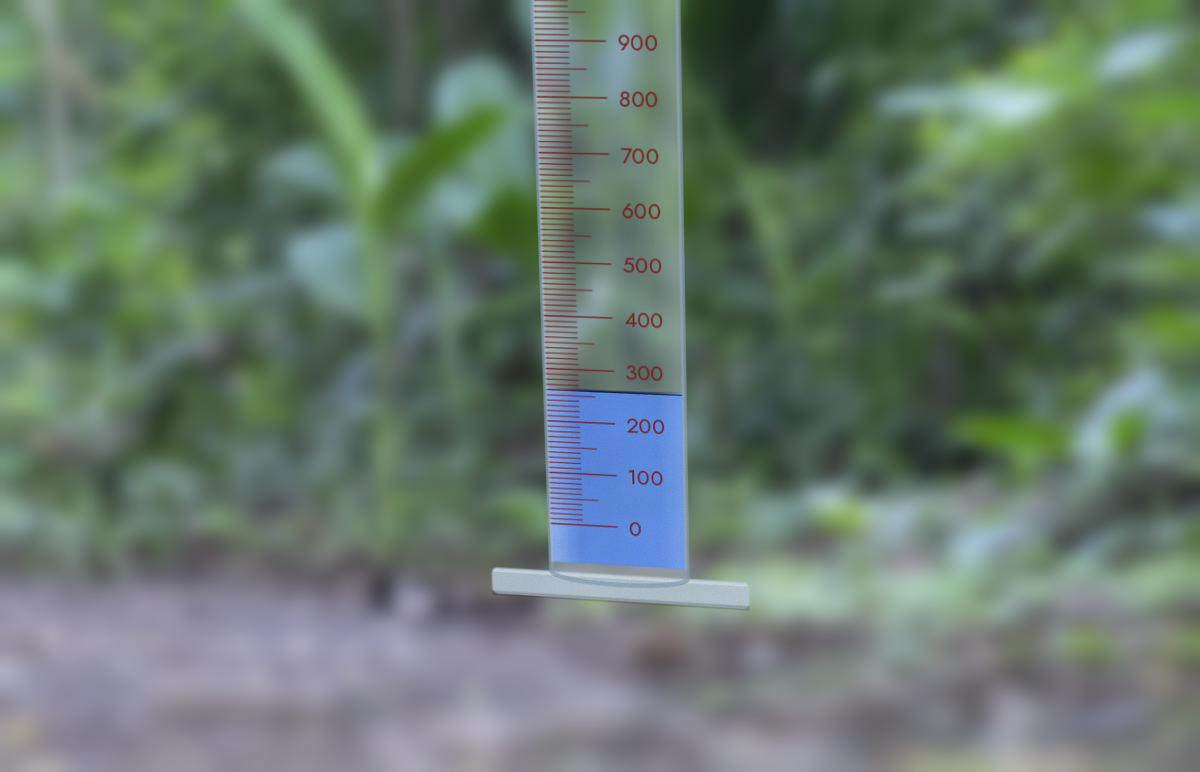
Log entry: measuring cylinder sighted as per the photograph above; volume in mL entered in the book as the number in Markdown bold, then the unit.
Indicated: **260** mL
